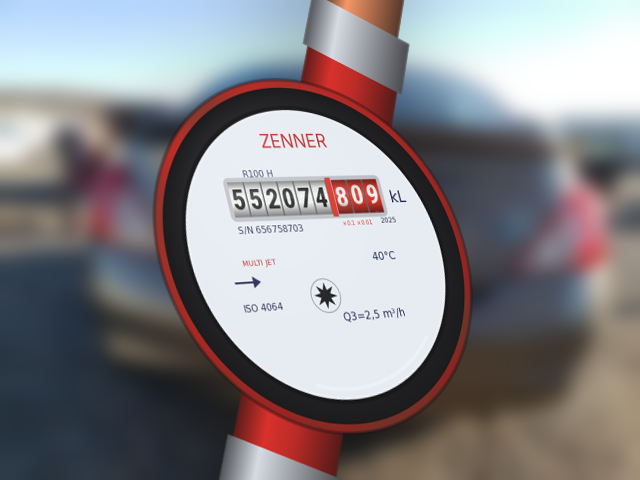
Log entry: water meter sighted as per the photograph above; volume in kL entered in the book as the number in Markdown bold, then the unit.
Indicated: **552074.809** kL
